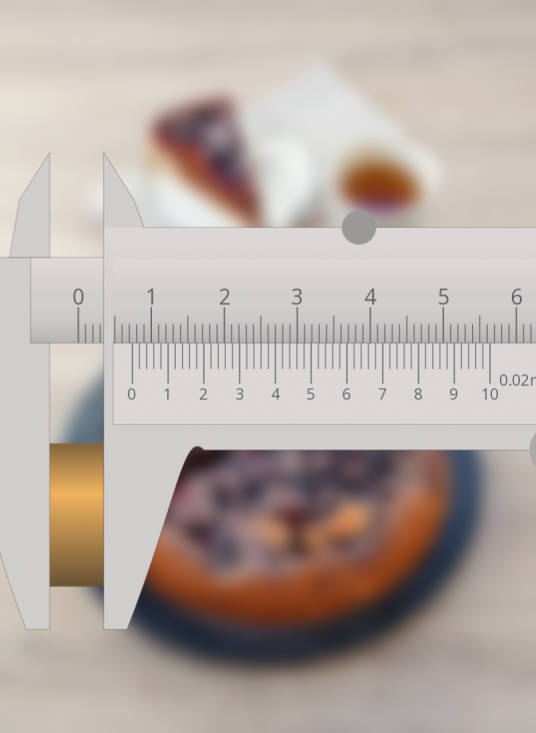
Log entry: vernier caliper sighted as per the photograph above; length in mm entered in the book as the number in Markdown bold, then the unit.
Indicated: **7.4** mm
